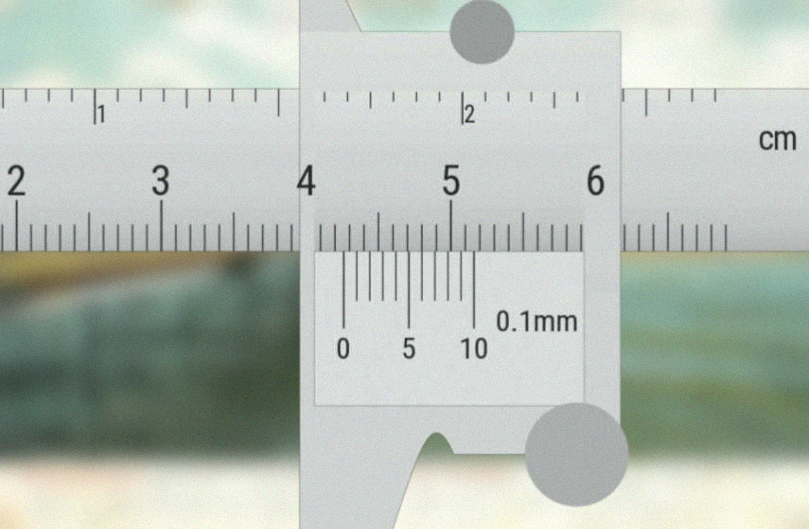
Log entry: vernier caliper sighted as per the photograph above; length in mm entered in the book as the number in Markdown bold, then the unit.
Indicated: **42.6** mm
